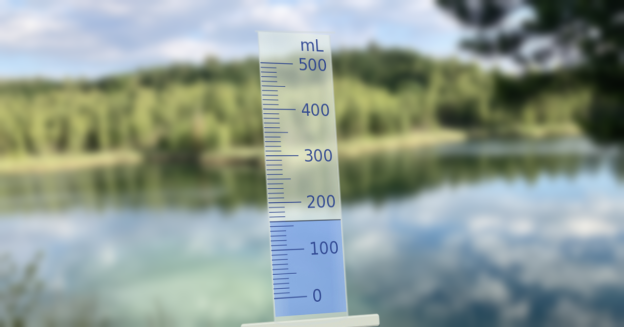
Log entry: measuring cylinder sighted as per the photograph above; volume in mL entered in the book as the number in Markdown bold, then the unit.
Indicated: **160** mL
